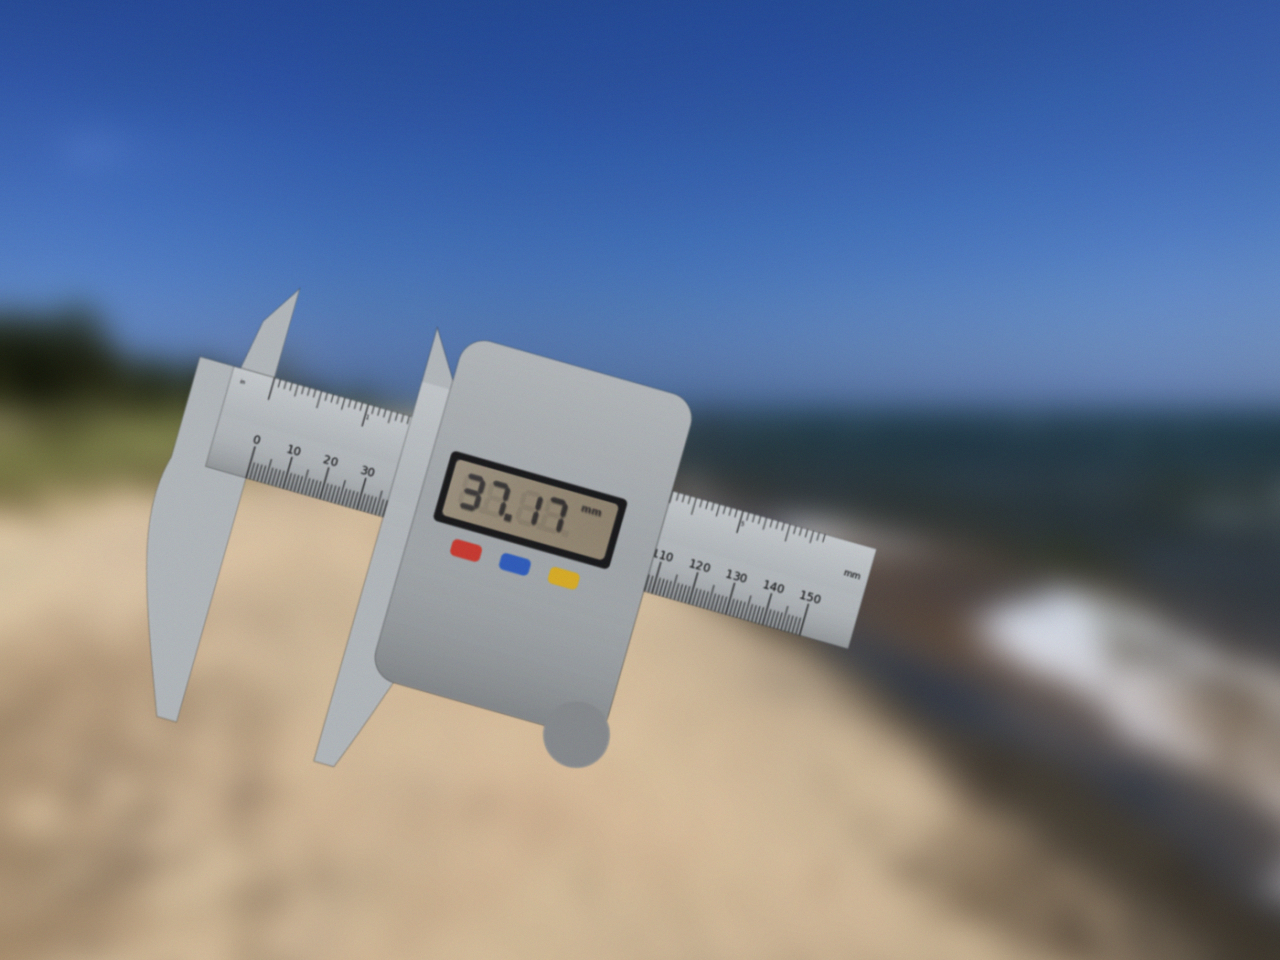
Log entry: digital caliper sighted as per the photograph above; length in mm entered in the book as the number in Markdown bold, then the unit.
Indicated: **37.17** mm
